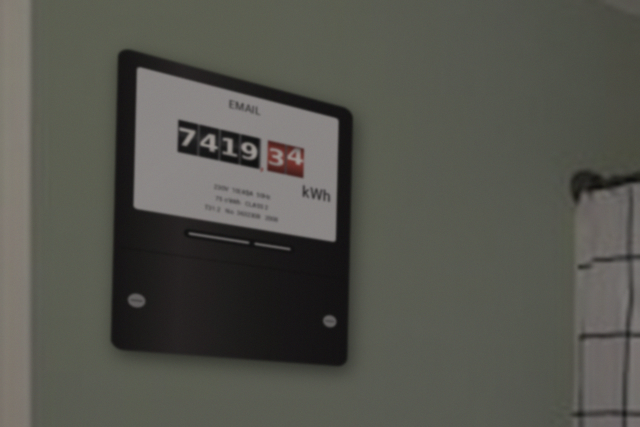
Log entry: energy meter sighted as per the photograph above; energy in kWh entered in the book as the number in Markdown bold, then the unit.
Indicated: **7419.34** kWh
